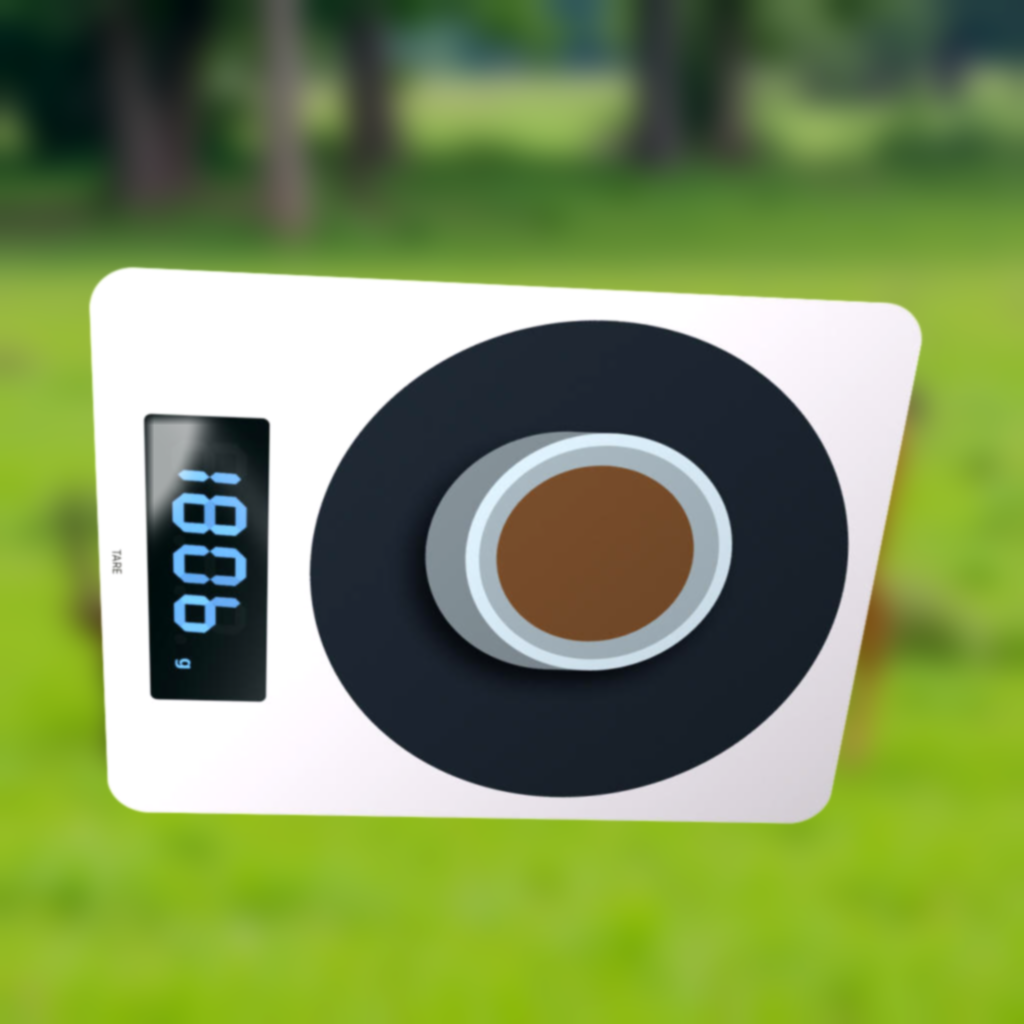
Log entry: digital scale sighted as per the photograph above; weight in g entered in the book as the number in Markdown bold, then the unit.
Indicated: **1806** g
